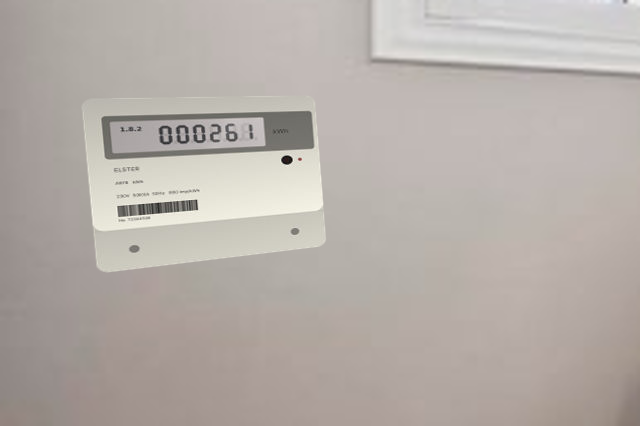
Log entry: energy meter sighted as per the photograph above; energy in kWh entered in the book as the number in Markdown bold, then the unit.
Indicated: **261** kWh
